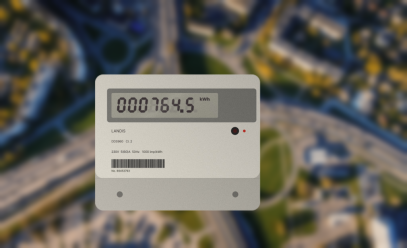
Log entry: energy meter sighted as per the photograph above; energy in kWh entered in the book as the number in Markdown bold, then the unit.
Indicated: **764.5** kWh
